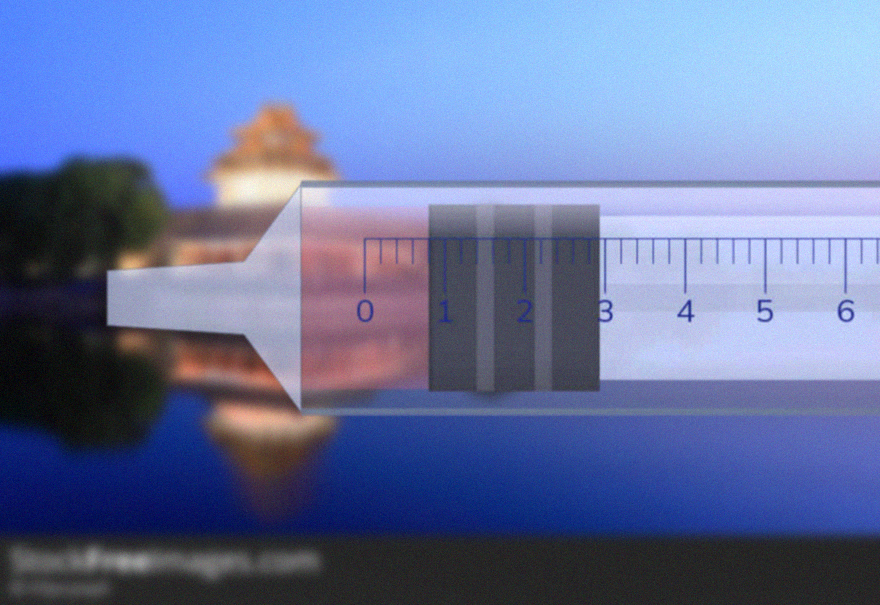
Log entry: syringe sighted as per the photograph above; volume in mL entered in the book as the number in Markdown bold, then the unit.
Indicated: **0.8** mL
